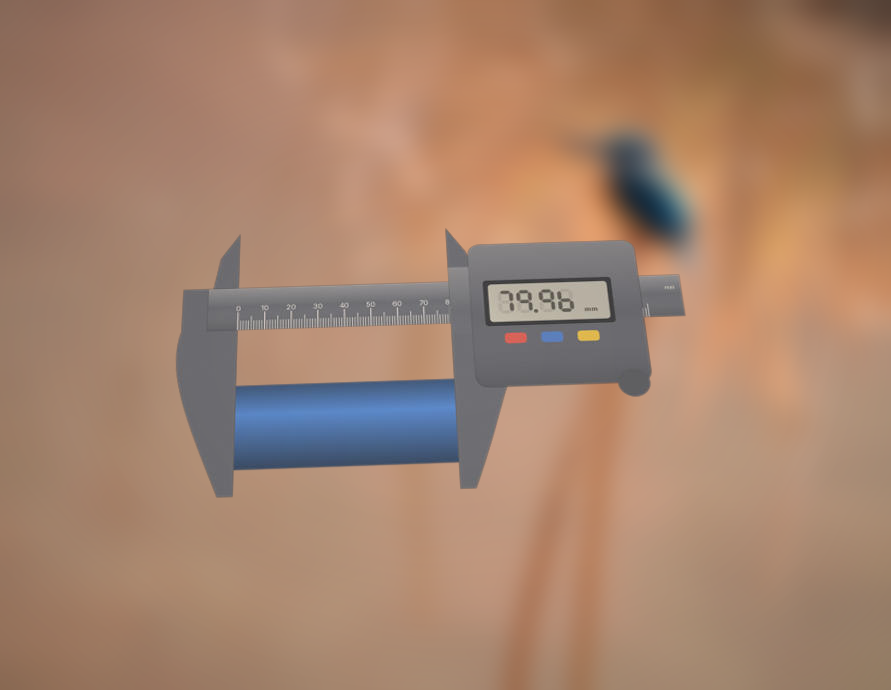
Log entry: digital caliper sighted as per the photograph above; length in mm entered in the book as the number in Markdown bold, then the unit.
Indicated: **79.96** mm
